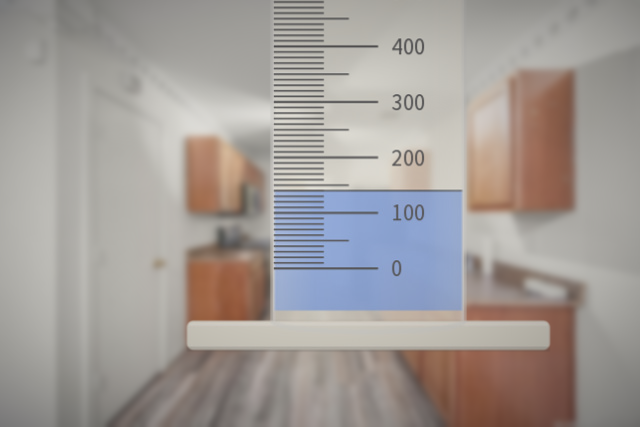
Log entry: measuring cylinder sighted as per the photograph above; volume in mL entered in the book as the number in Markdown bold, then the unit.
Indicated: **140** mL
